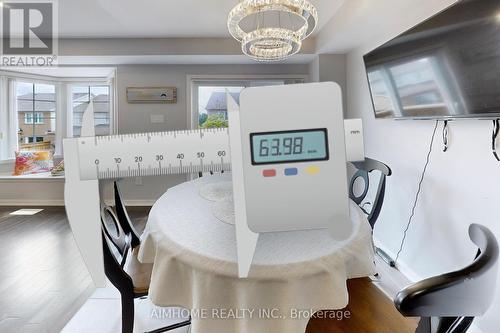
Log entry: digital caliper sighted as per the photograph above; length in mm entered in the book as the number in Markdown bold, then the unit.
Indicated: **63.98** mm
